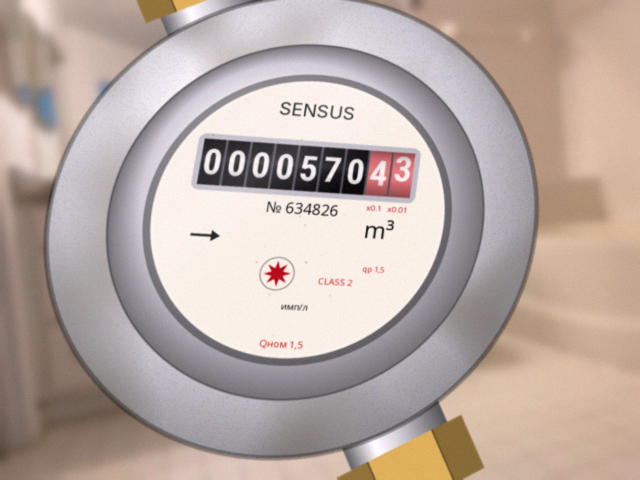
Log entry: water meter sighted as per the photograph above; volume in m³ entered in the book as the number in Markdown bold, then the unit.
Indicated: **570.43** m³
